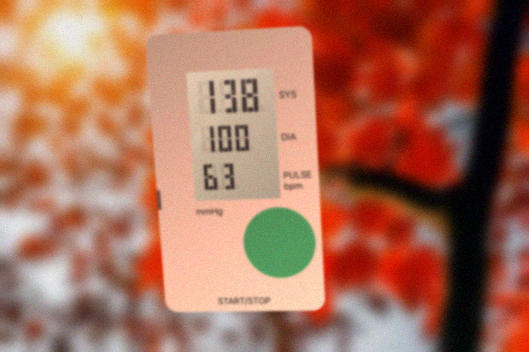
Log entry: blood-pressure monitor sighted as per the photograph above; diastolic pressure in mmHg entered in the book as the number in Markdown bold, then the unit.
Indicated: **100** mmHg
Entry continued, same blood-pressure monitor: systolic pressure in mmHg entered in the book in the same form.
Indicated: **138** mmHg
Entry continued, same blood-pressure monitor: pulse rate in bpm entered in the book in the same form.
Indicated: **63** bpm
